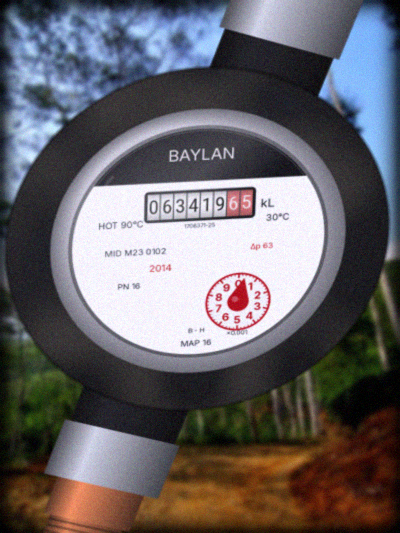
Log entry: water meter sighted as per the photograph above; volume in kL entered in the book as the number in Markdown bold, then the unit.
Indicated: **63419.650** kL
